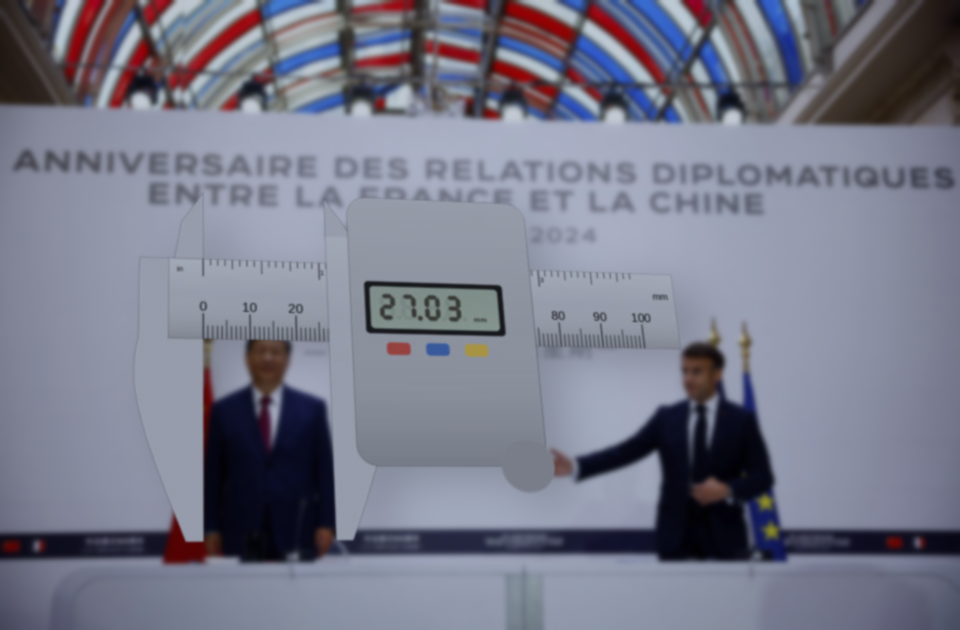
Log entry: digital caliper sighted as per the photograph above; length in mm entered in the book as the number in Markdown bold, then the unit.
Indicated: **27.03** mm
